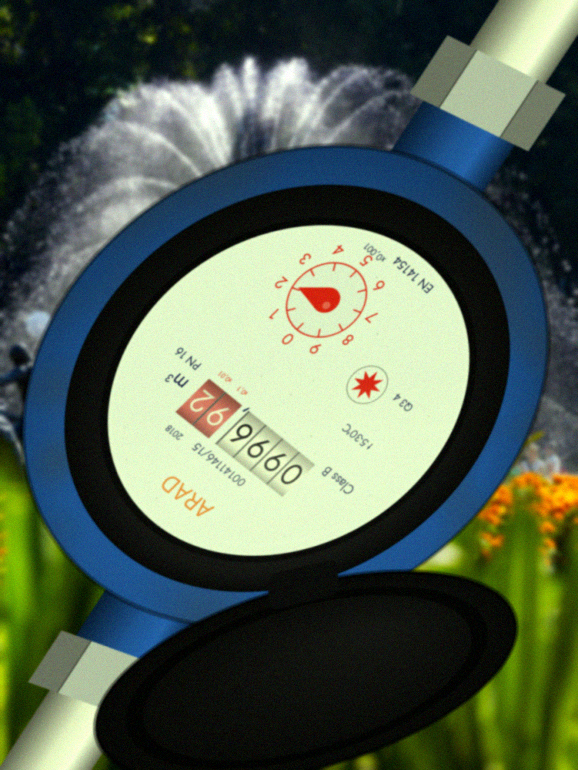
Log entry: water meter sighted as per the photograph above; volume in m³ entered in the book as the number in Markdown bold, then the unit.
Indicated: **996.922** m³
